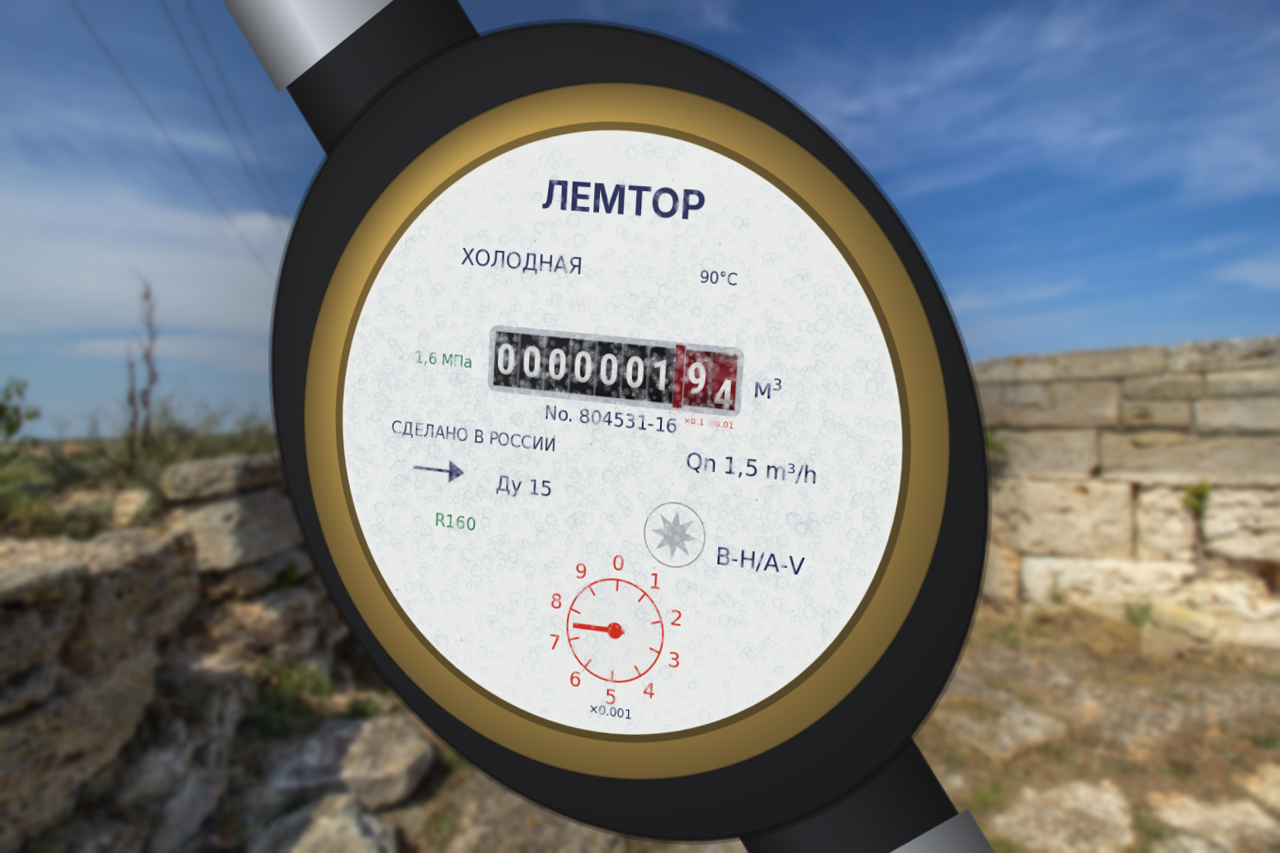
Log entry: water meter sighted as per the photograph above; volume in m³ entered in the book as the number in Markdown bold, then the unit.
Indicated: **1.937** m³
